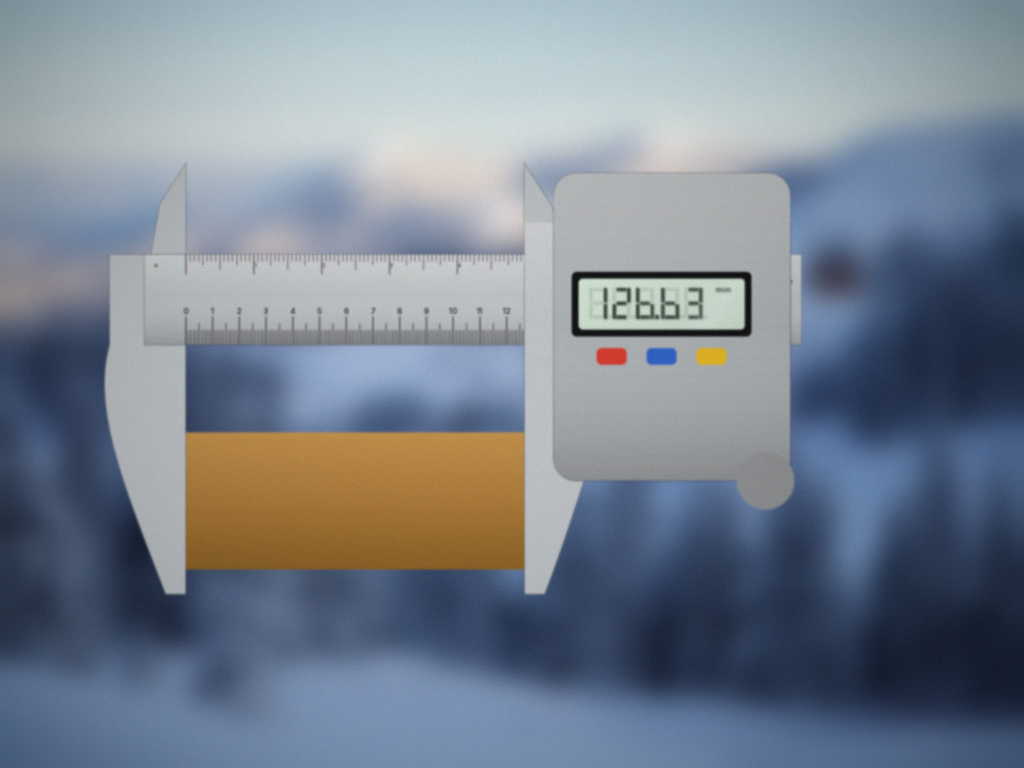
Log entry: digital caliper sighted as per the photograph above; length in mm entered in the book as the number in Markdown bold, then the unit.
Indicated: **126.63** mm
